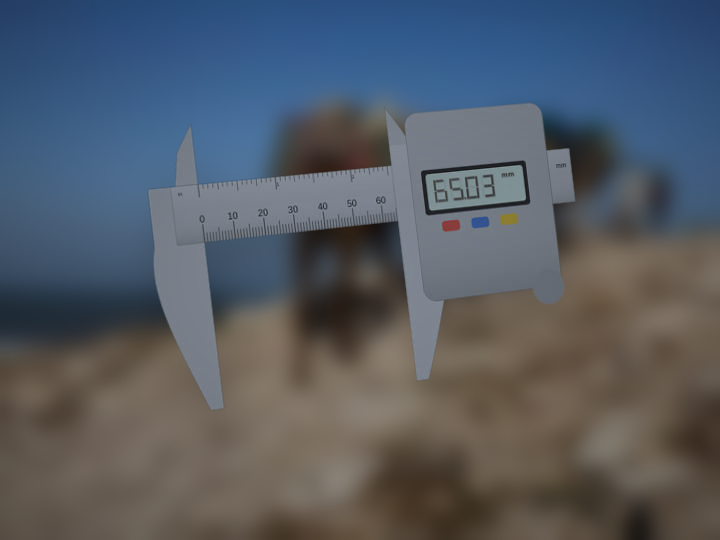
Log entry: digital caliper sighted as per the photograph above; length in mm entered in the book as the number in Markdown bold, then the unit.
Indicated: **65.03** mm
